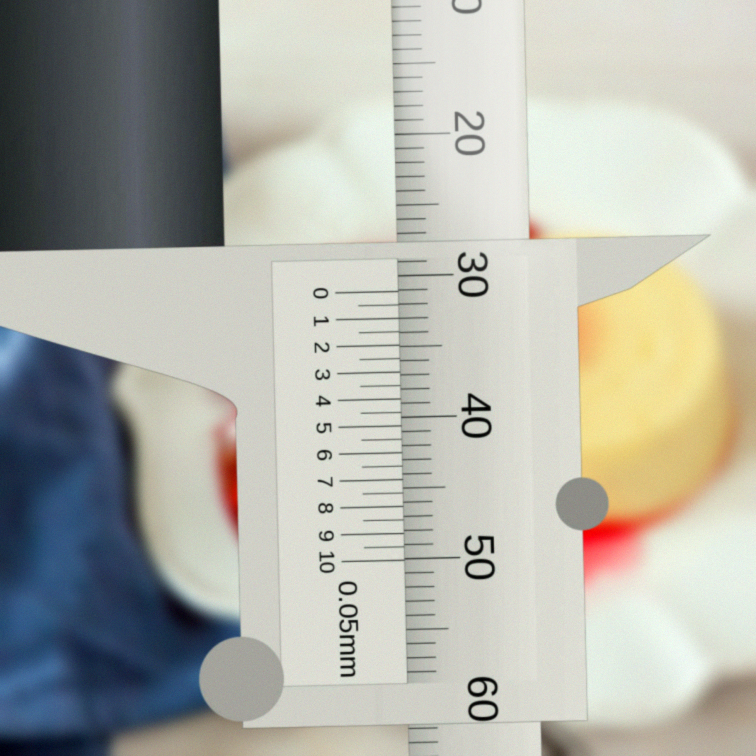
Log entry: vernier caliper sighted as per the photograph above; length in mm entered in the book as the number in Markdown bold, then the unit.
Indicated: **31.1** mm
